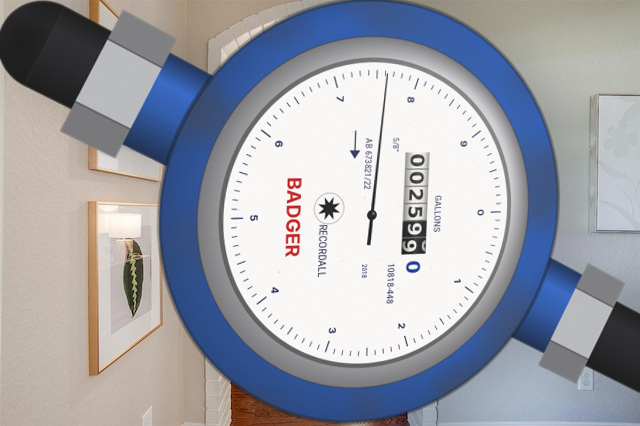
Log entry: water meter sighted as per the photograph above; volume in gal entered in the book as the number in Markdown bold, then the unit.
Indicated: **25987.6** gal
